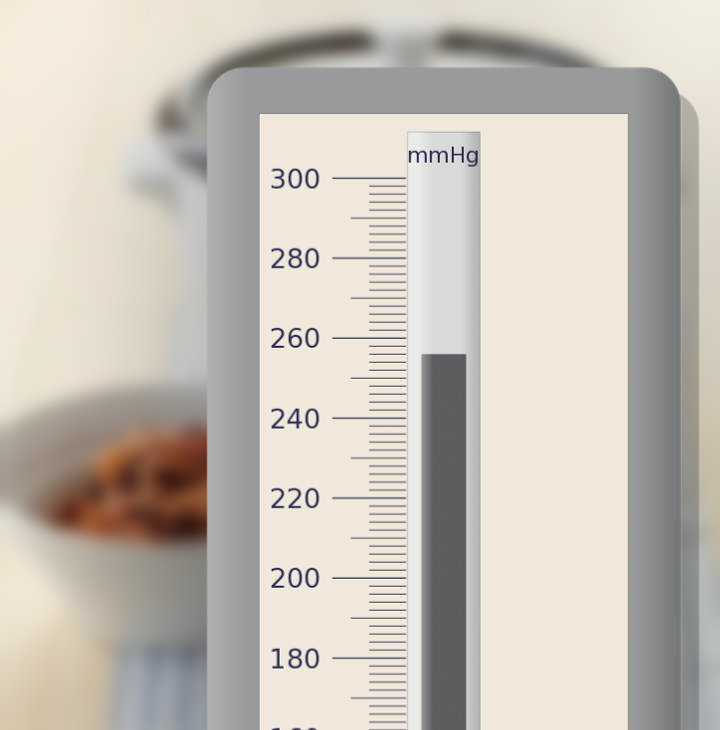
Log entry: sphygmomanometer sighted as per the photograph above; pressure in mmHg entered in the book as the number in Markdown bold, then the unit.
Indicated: **256** mmHg
